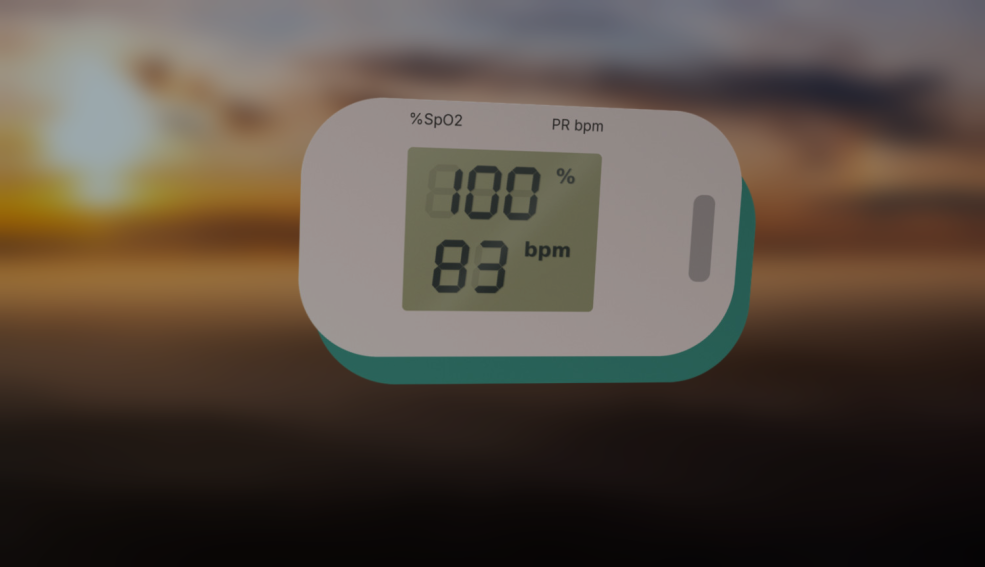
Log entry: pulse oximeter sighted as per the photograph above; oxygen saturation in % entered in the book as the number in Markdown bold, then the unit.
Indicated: **100** %
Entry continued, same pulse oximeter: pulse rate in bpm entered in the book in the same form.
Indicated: **83** bpm
